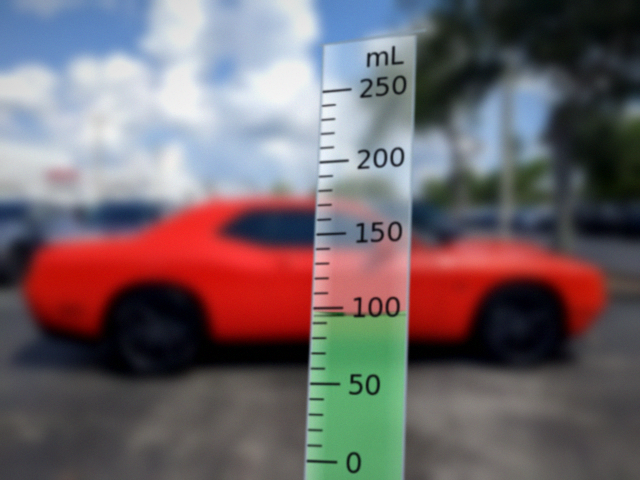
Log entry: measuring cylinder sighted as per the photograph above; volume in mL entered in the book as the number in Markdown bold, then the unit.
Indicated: **95** mL
